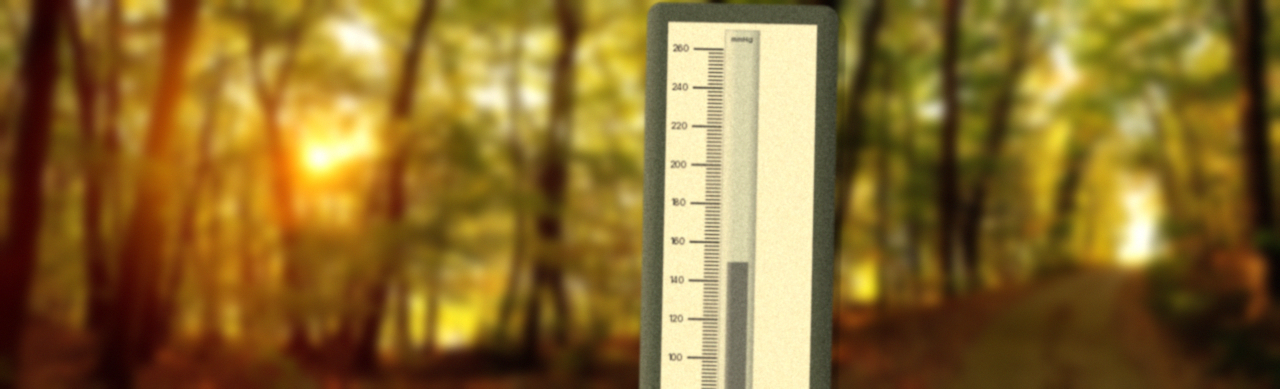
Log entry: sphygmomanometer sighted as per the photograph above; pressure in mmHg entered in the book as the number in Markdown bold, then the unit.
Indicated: **150** mmHg
